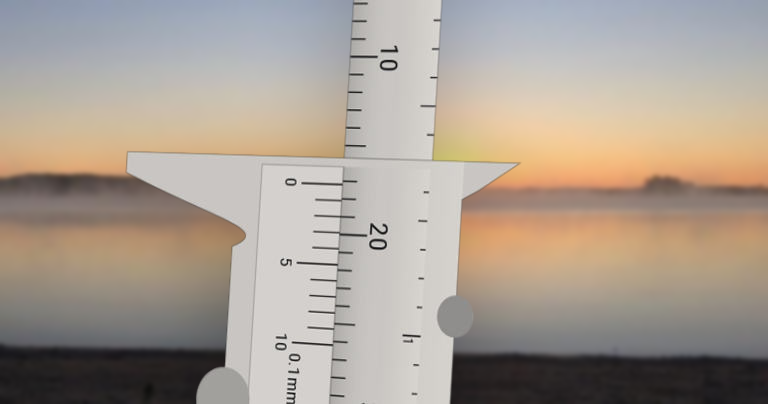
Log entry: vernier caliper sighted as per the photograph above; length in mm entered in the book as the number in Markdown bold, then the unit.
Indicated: **17.2** mm
